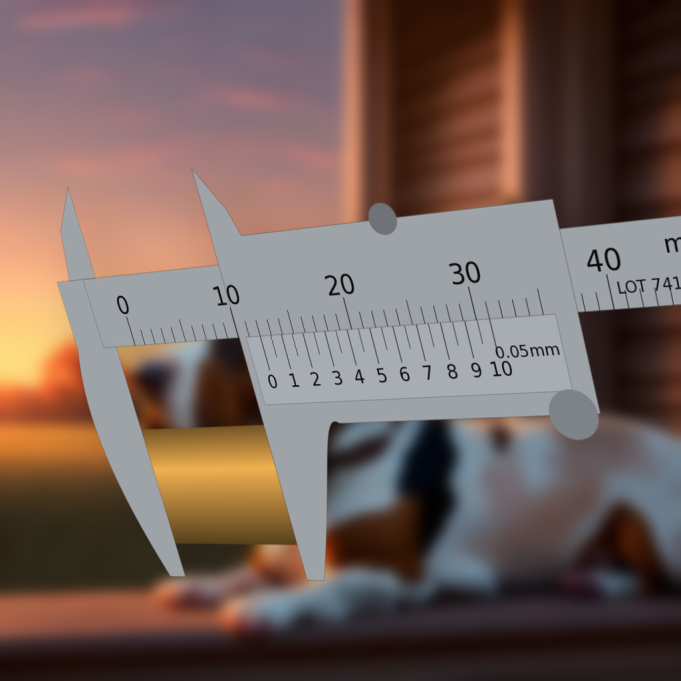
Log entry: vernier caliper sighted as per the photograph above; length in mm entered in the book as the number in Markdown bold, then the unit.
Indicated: **12.0** mm
